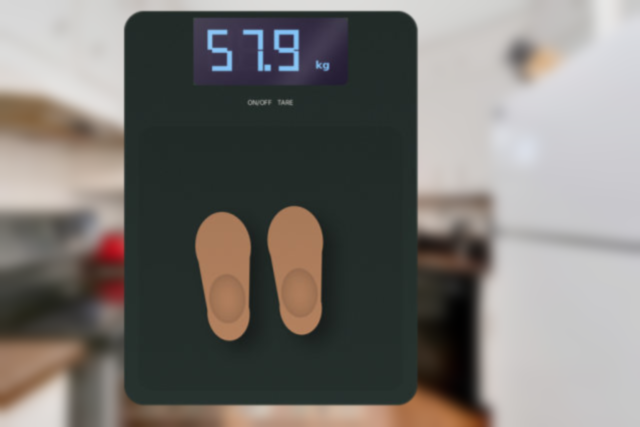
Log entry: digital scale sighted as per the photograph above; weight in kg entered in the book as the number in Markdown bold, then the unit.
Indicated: **57.9** kg
